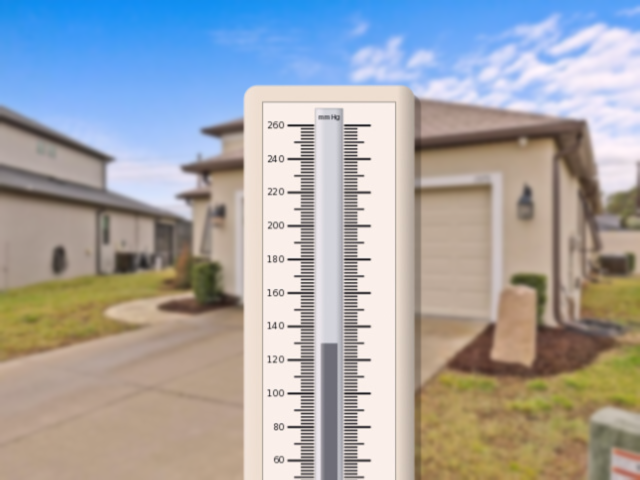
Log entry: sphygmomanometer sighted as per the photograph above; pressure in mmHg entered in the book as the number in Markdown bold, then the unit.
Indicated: **130** mmHg
